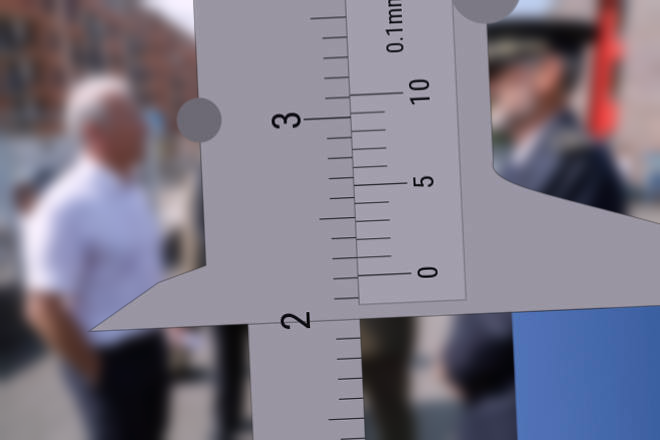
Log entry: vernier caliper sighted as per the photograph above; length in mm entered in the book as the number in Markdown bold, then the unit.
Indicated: **22.1** mm
